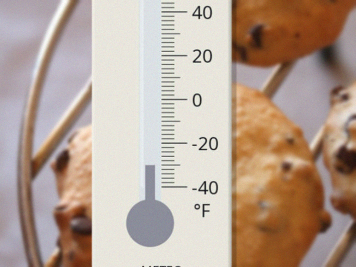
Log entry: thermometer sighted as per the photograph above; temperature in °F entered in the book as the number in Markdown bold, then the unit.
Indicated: **-30** °F
